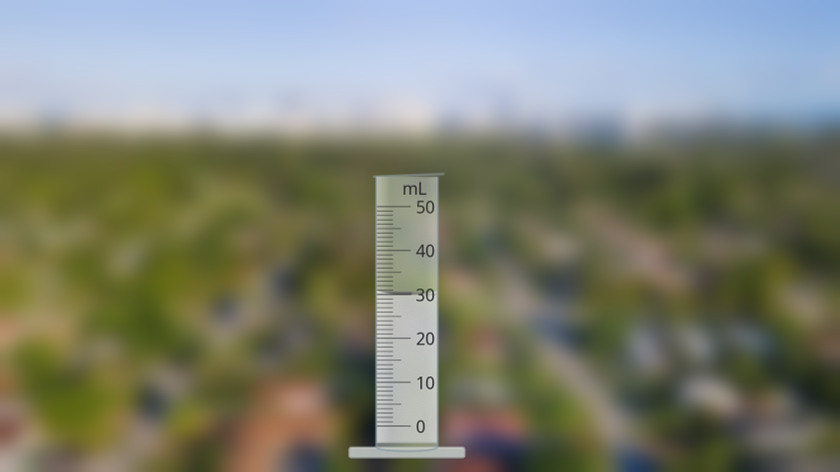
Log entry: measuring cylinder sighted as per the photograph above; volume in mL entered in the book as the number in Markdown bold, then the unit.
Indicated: **30** mL
